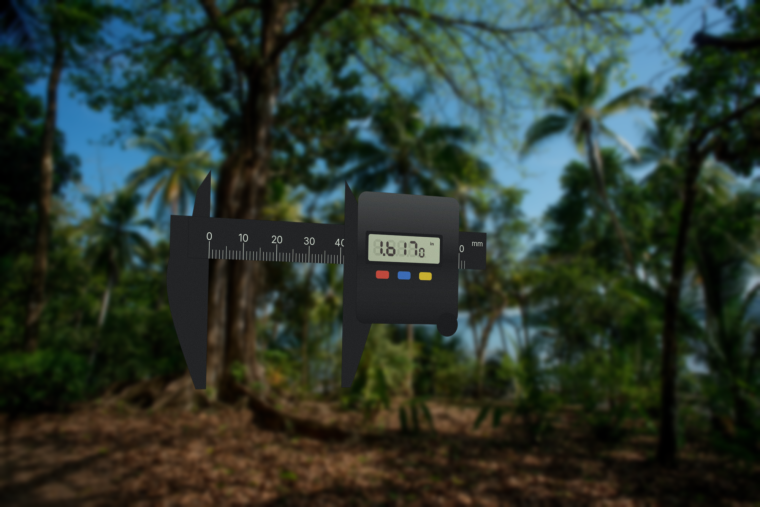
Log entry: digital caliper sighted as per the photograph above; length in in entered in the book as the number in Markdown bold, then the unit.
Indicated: **1.6170** in
